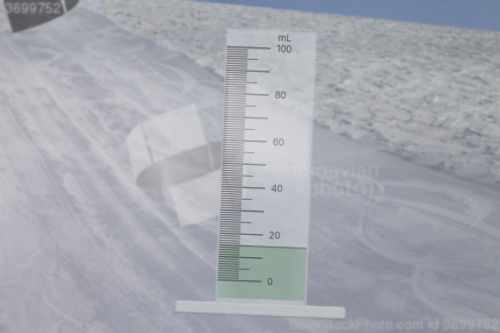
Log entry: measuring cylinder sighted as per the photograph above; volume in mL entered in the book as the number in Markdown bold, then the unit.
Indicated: **15** mL
